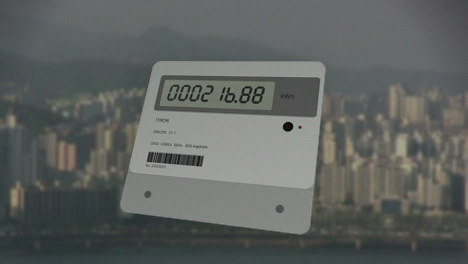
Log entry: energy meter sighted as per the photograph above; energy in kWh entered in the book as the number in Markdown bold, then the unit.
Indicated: **216.88** kWh
